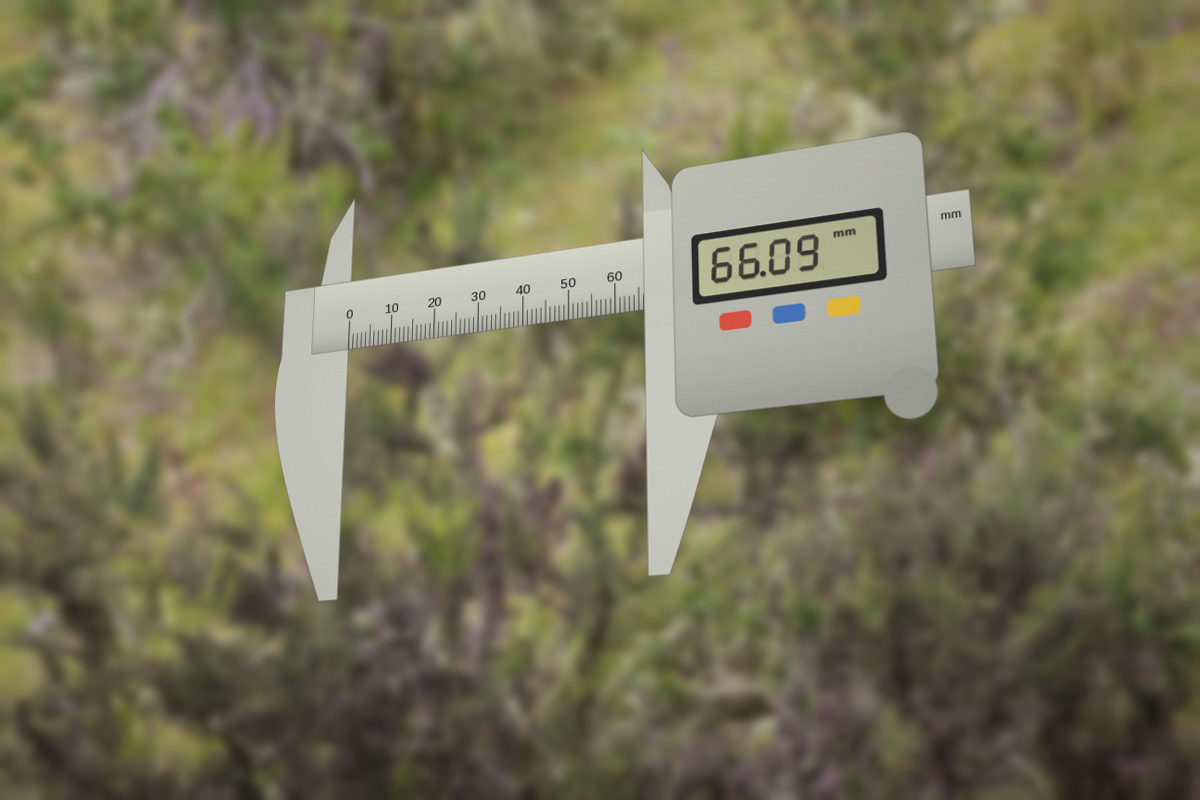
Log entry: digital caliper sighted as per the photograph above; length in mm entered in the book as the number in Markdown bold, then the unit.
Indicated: **66.09** mm
